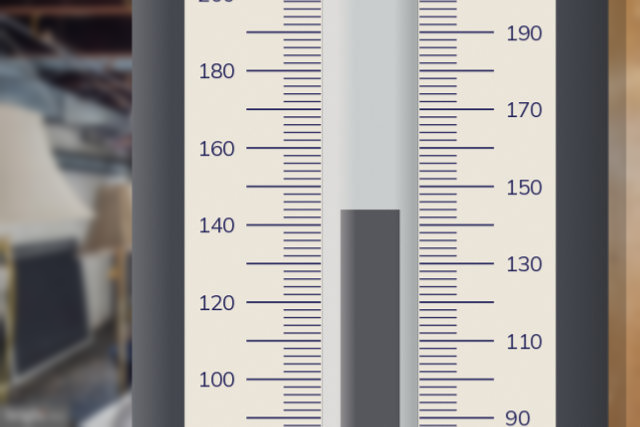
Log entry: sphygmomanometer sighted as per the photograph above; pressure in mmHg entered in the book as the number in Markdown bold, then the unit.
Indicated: **144** mmHg
